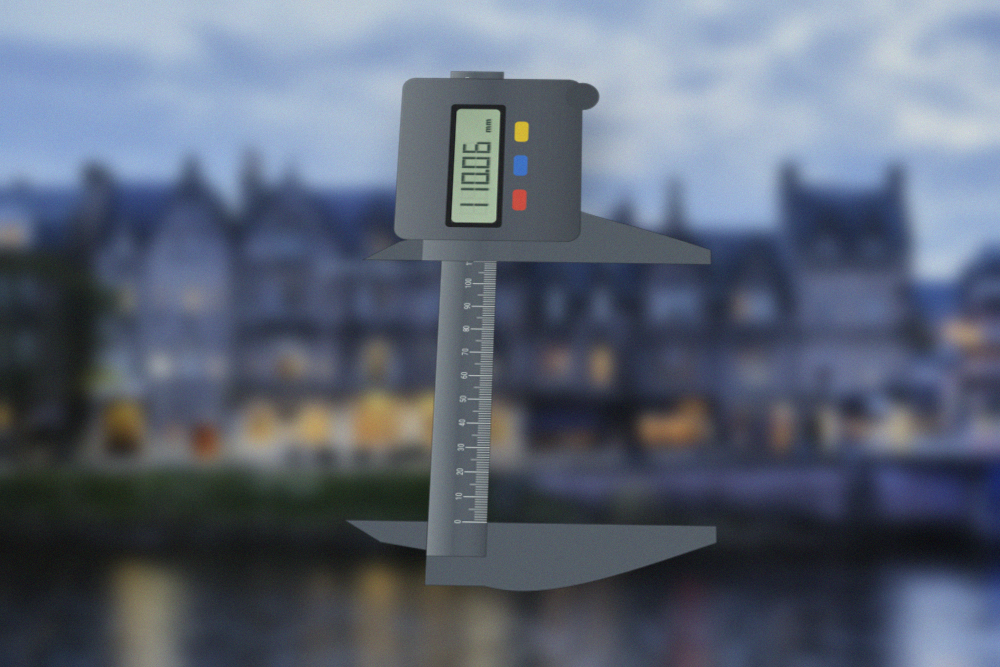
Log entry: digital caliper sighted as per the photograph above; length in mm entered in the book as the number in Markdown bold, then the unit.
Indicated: **110.06** mm
